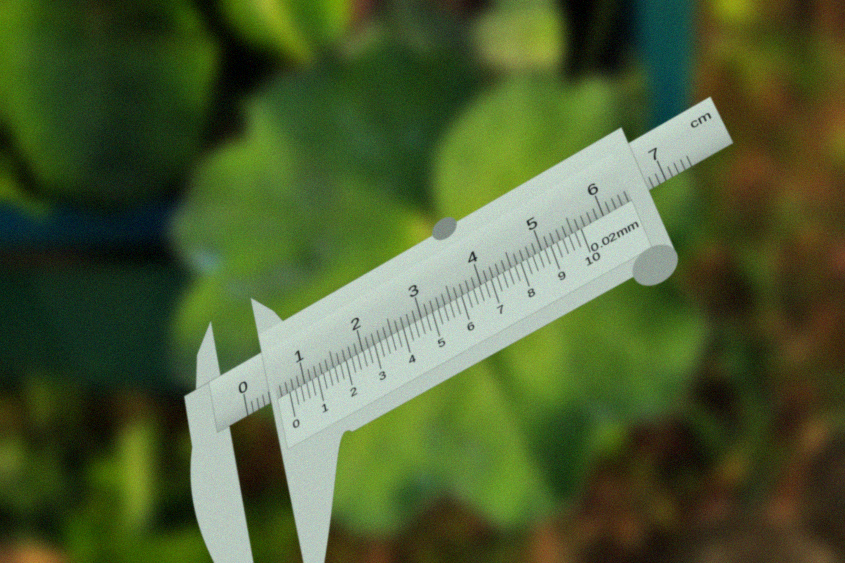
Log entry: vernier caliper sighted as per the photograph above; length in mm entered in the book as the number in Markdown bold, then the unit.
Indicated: **7.4** mm
